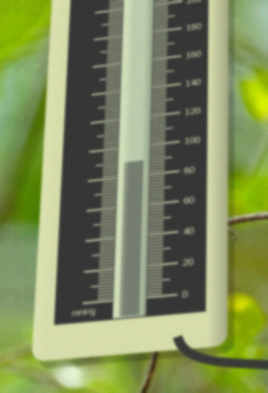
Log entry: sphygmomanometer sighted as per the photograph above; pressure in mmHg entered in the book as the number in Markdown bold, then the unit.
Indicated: **90** mmHg
